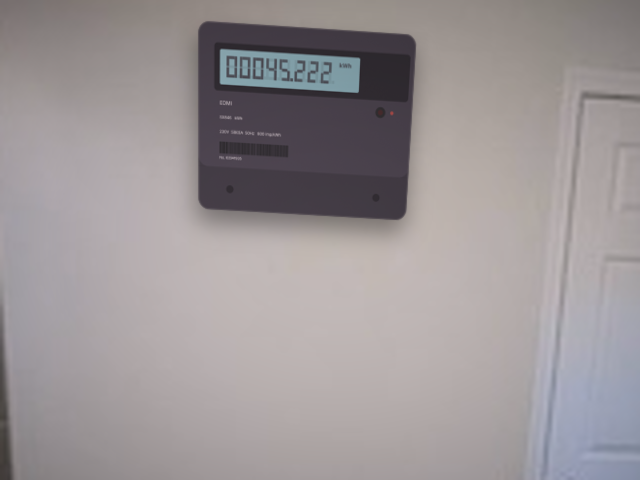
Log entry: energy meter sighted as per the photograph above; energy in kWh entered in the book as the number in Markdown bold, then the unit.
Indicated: **45.222** kWh
